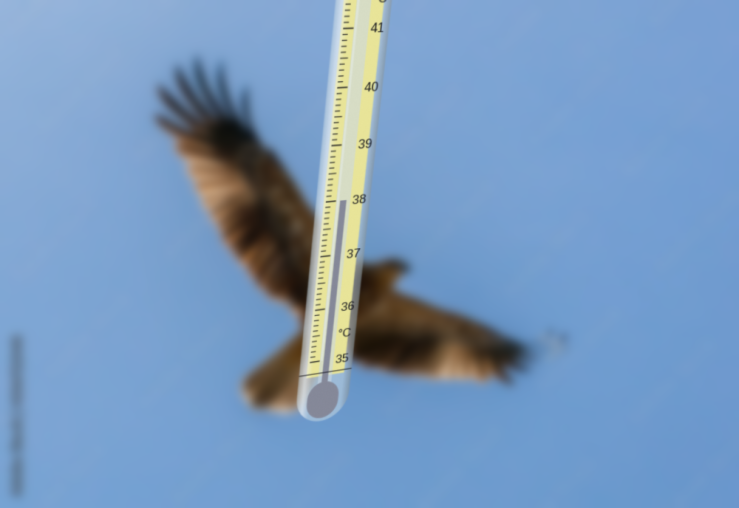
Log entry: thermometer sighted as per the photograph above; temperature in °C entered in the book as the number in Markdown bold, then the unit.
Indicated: **38** °C
